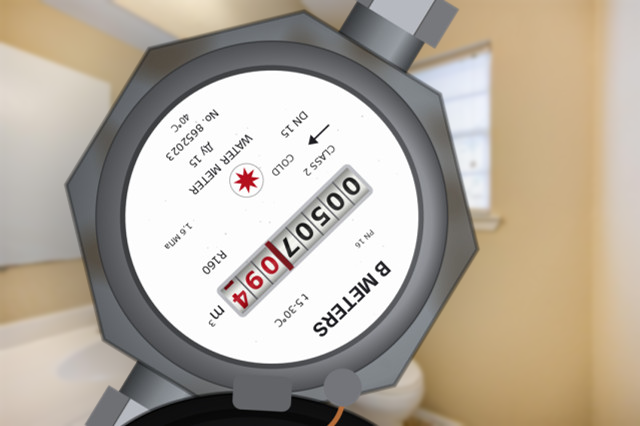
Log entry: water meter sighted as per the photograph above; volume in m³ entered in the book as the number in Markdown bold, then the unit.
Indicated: **507.094** m³
